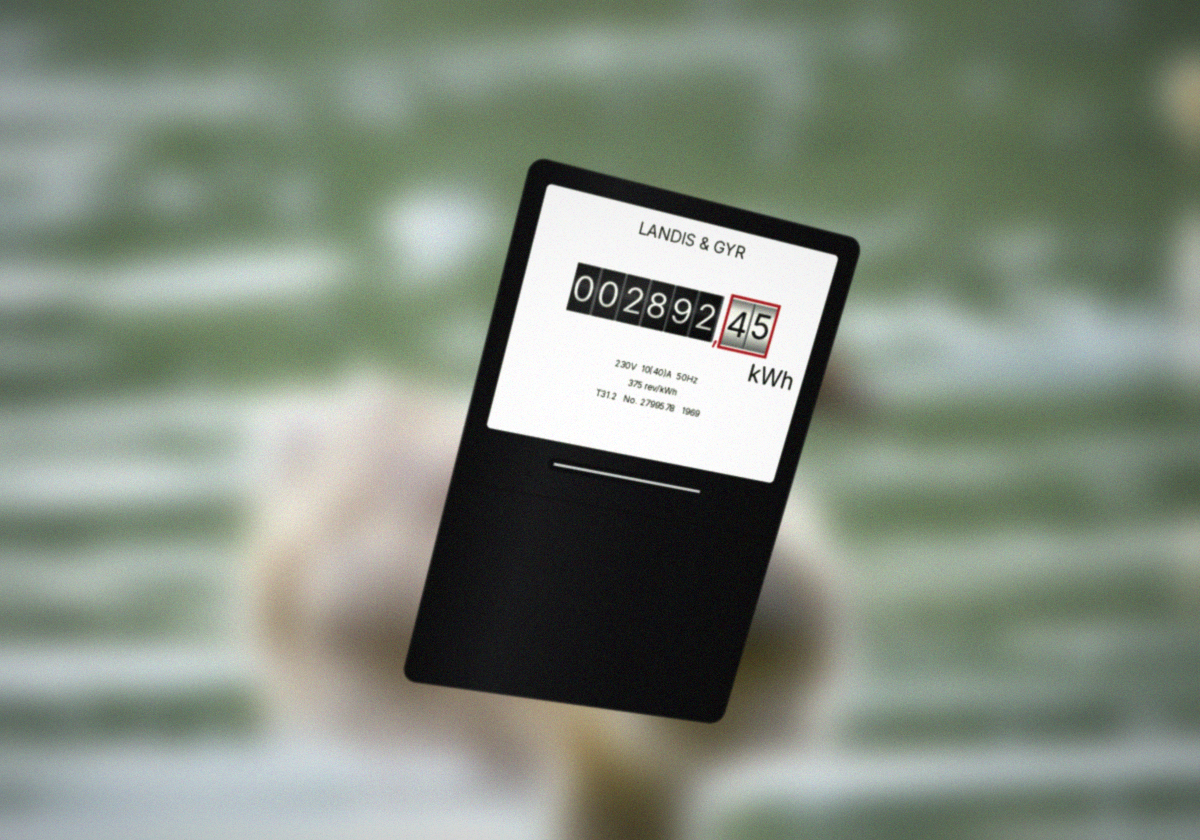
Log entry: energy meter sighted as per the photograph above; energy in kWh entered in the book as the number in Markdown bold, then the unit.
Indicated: **2892.45** kWh
